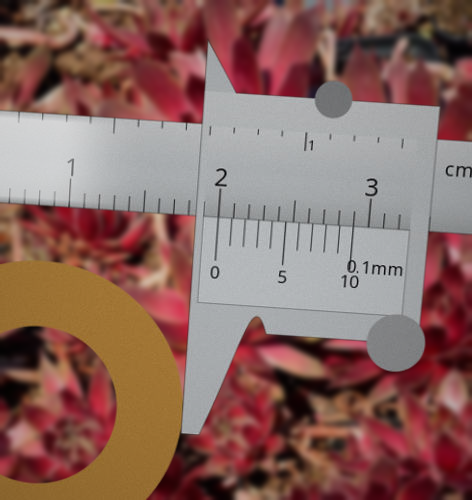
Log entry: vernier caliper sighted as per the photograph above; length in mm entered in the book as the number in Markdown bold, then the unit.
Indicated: **20.0** mm
